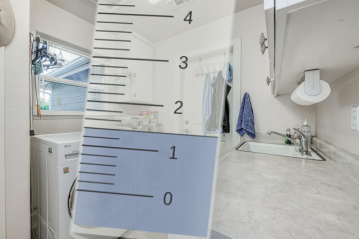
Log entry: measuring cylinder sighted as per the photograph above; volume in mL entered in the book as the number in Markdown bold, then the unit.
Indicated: **1.4** mL
